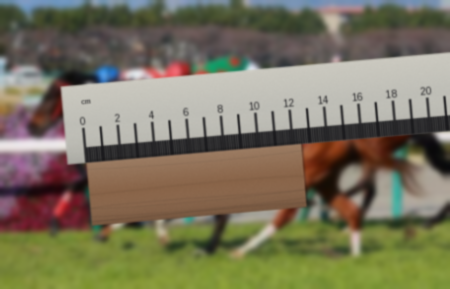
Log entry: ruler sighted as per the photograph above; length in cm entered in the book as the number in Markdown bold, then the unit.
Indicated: **12.5** cm
